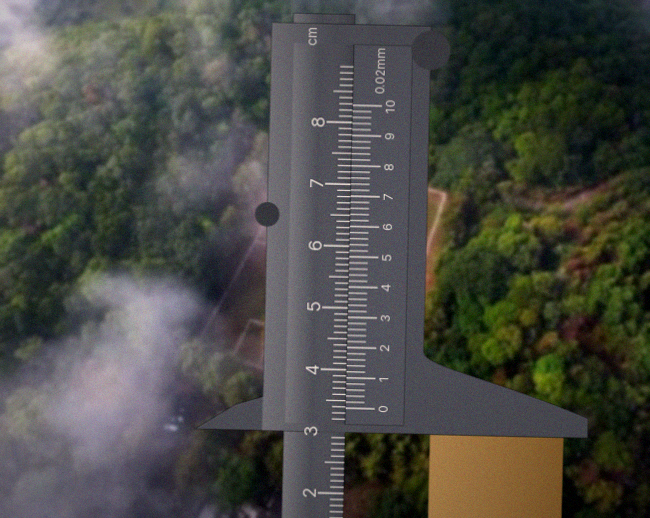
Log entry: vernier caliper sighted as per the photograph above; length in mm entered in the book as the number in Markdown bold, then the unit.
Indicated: **33.8** mm
